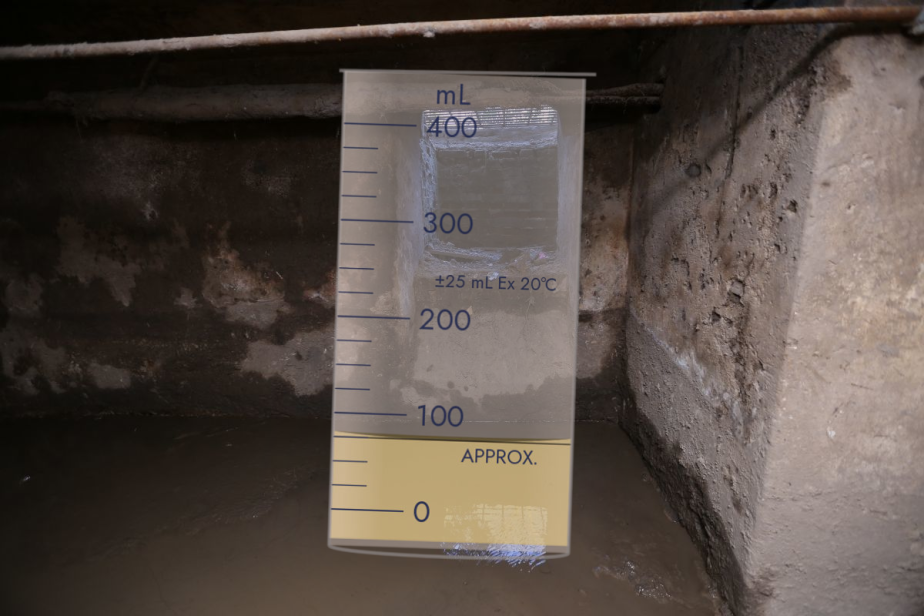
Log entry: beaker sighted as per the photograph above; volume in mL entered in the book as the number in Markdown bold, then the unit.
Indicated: **75** mL
